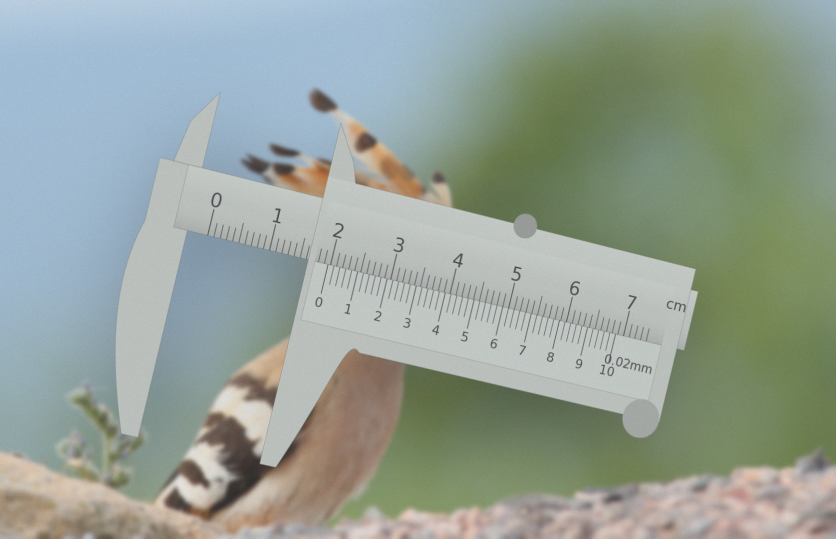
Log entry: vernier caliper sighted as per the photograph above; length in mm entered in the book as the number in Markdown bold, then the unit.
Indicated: **19.6** mm
